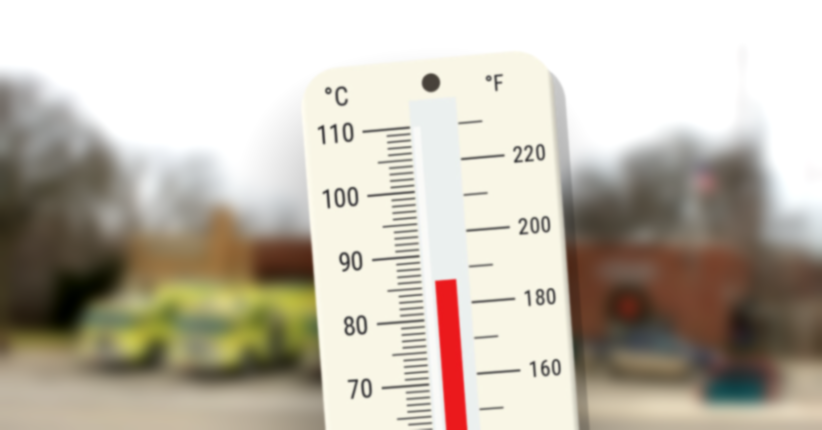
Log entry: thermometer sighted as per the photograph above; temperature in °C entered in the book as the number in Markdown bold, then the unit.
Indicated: **86** °C
